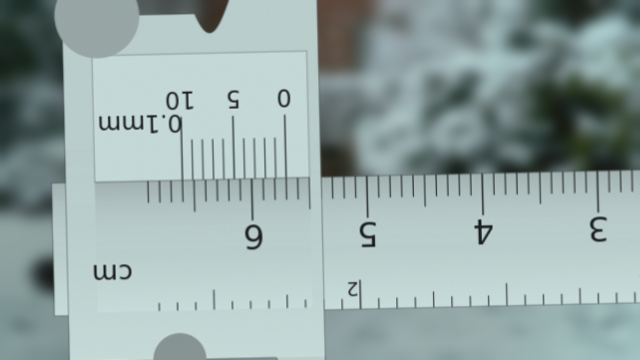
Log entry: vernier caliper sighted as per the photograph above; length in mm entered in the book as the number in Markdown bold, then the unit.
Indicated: **57.0** mm
